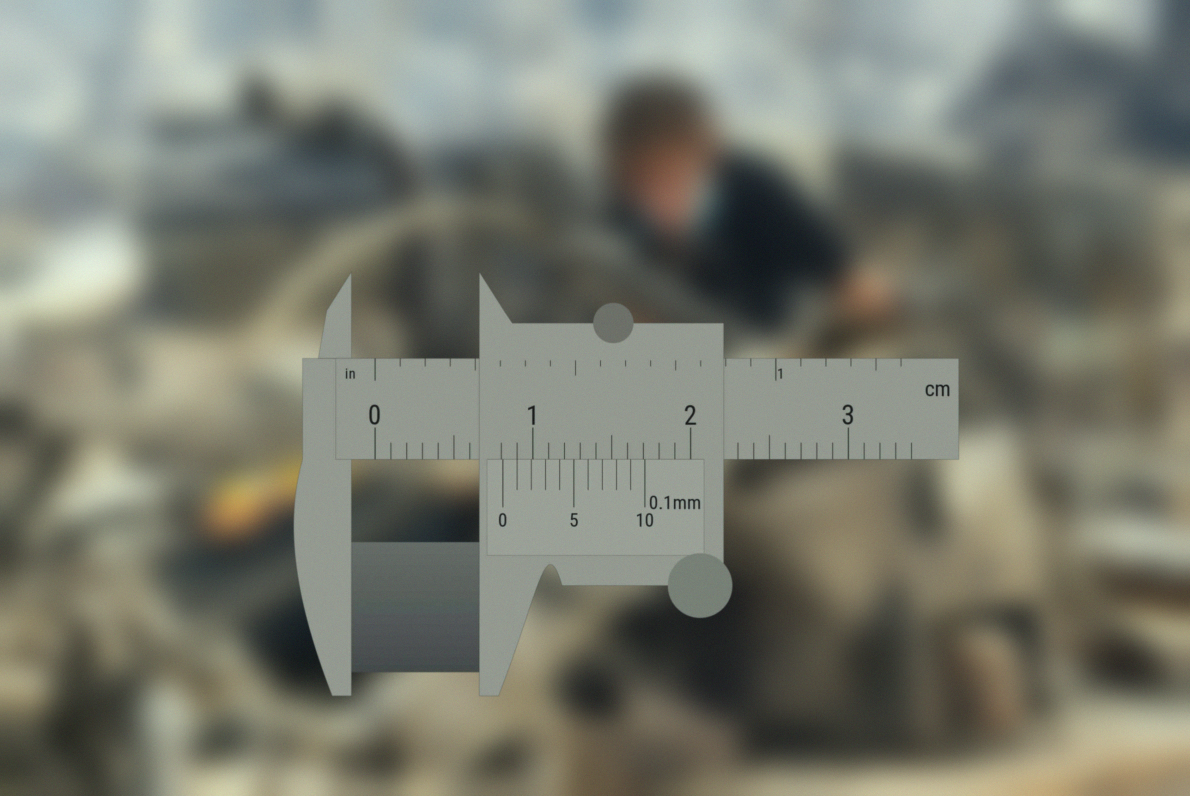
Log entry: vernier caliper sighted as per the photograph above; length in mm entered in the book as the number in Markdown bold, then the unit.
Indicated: **8.1** mm
